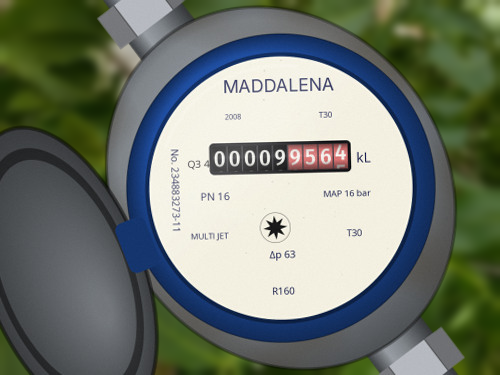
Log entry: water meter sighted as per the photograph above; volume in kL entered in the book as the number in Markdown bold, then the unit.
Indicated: **9.9564** kL
